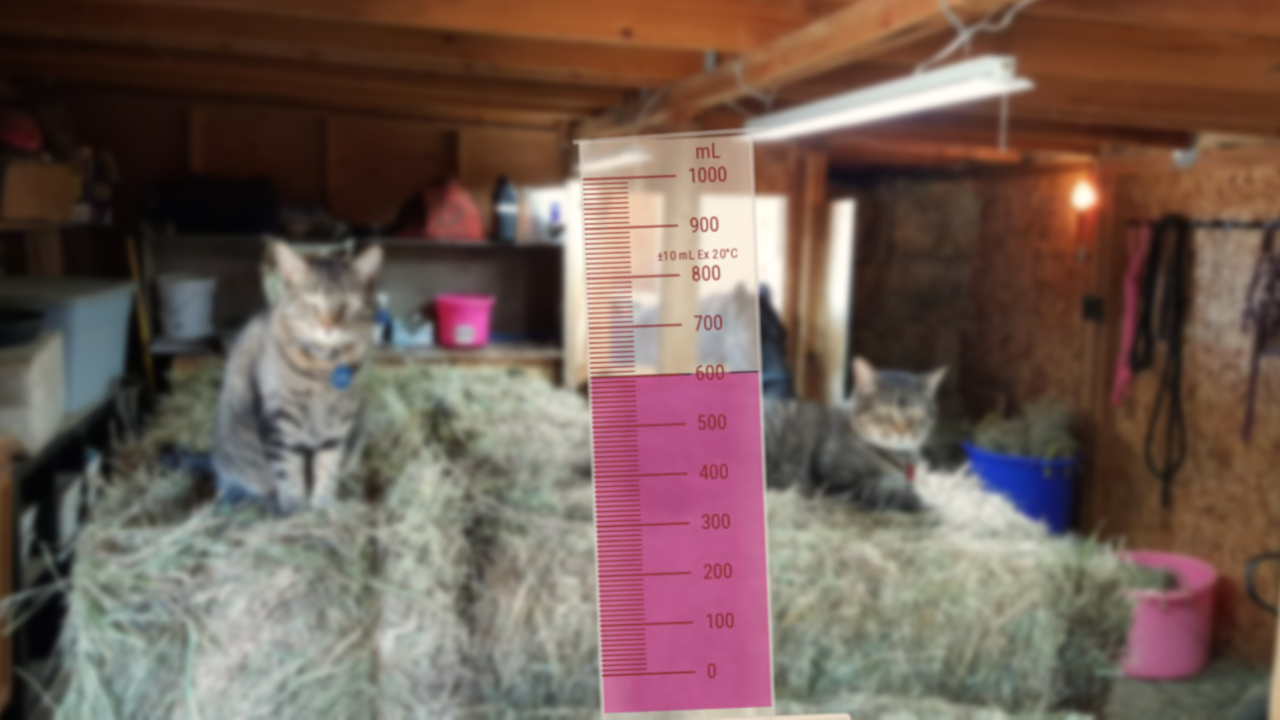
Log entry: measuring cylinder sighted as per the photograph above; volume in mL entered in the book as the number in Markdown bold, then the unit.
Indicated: **600** mL
